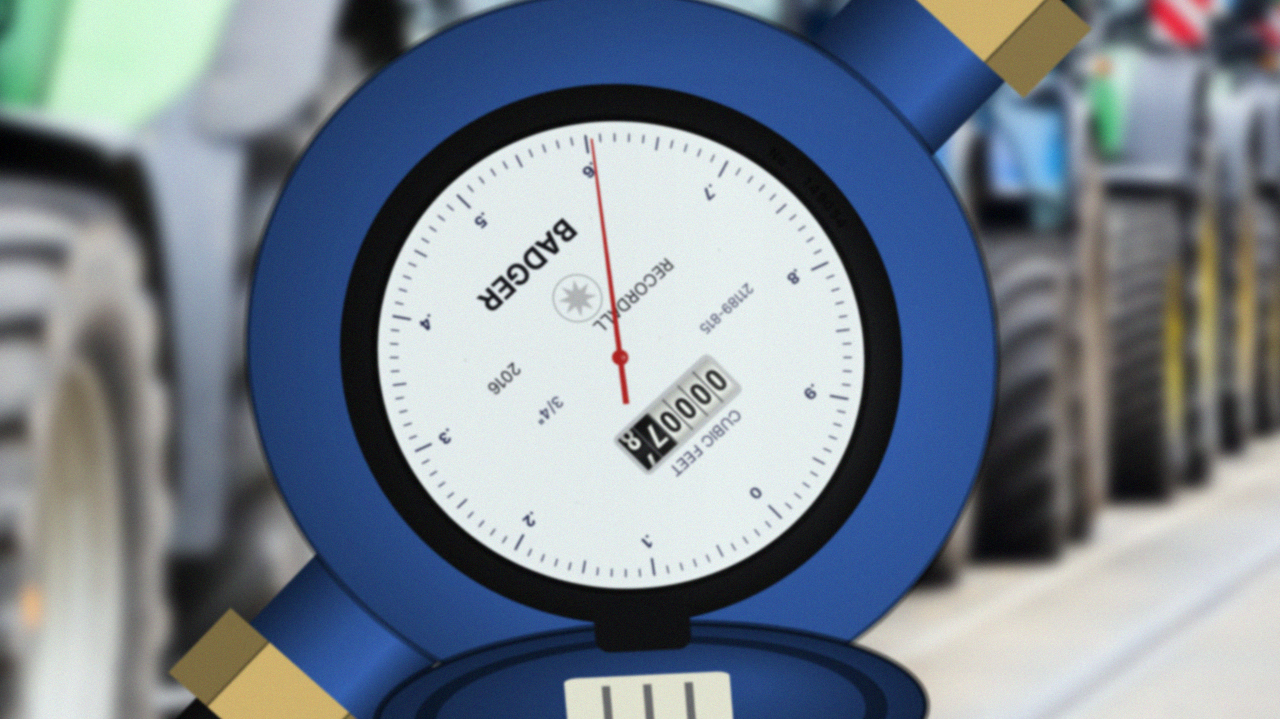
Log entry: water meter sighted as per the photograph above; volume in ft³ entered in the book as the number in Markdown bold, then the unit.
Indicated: **77.60** ft³
